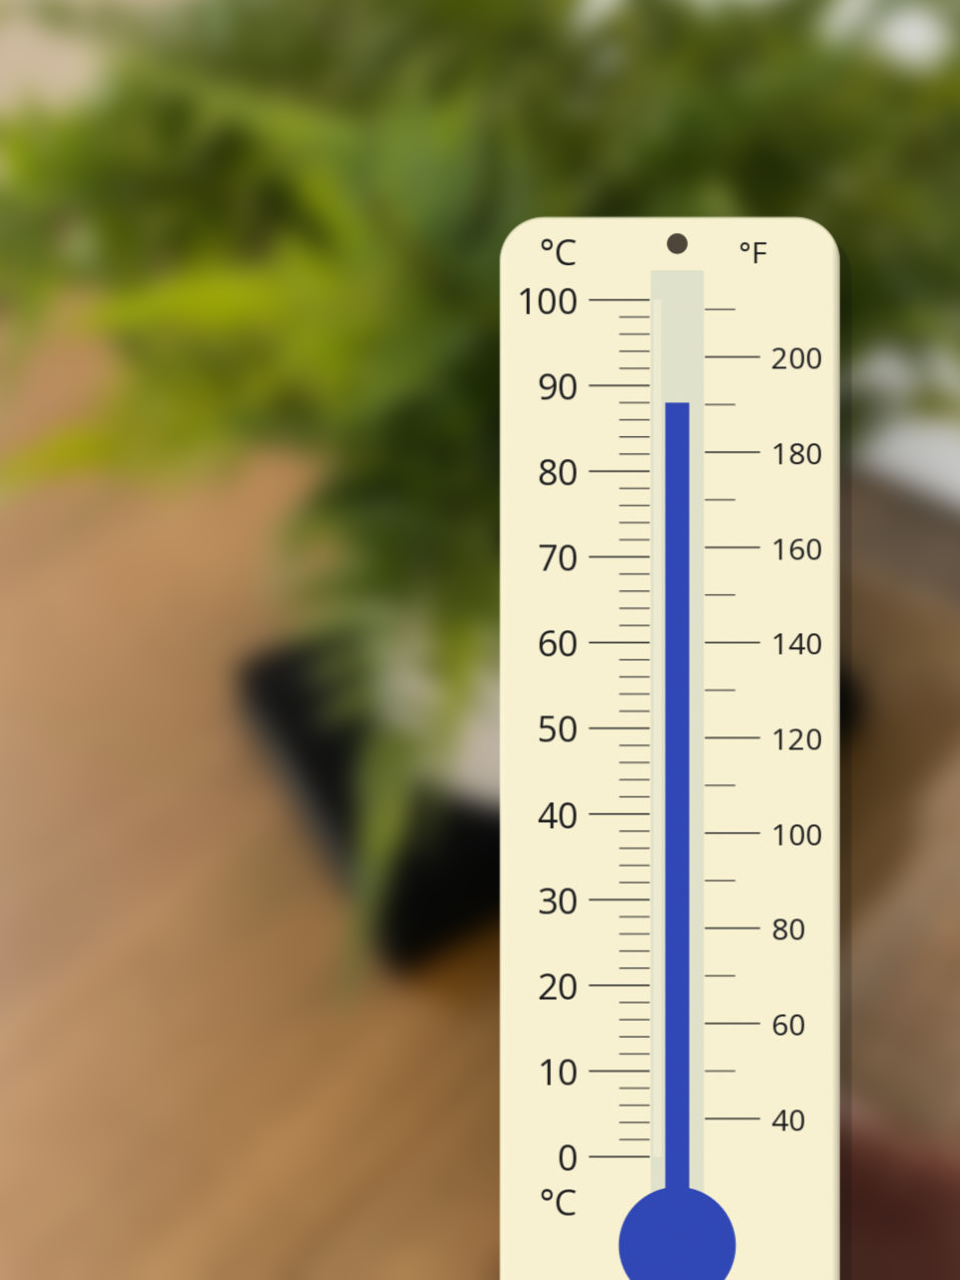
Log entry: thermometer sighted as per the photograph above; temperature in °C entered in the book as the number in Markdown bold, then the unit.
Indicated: **88** °C
